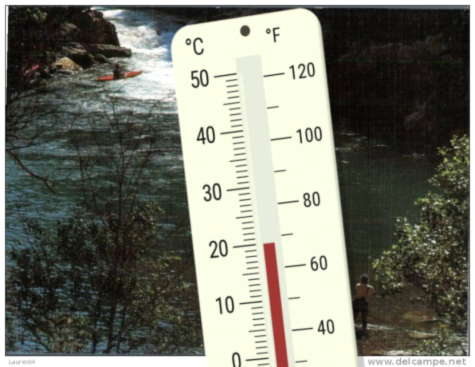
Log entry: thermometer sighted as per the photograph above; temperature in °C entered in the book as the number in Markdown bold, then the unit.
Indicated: **20** °C
